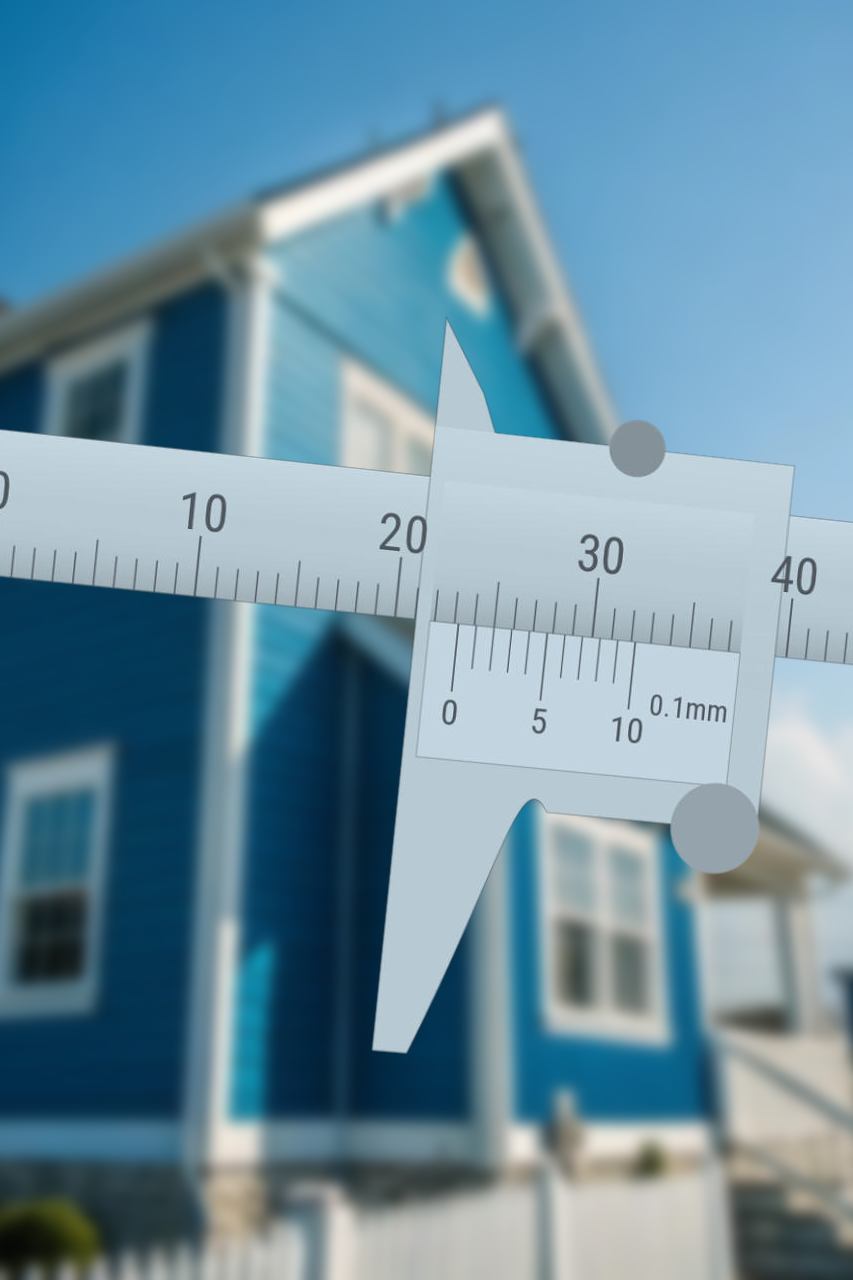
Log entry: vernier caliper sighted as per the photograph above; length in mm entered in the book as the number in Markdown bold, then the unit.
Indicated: **23.2** mm
